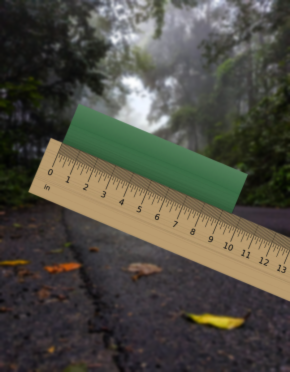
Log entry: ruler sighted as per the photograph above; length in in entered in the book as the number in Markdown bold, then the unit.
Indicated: **9.5** in
